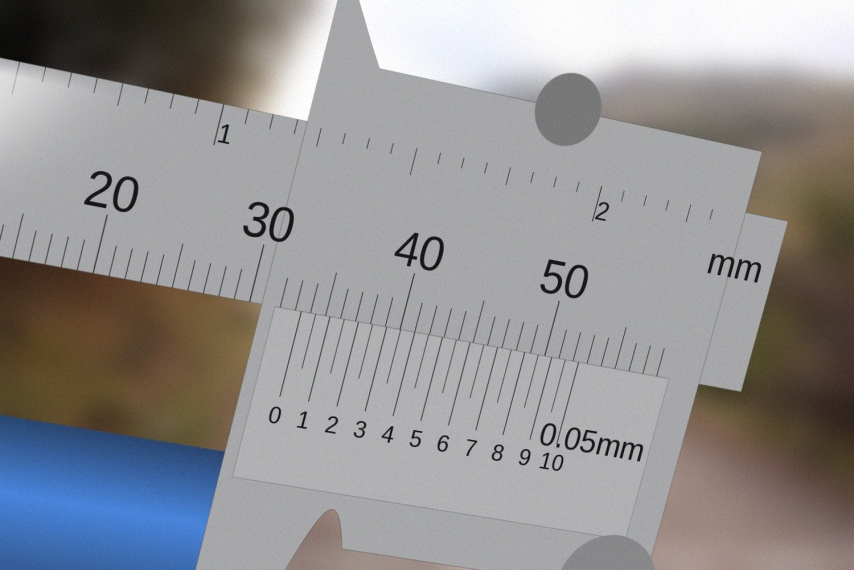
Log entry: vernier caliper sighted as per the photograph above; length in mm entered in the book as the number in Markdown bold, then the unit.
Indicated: **33.4** mm
